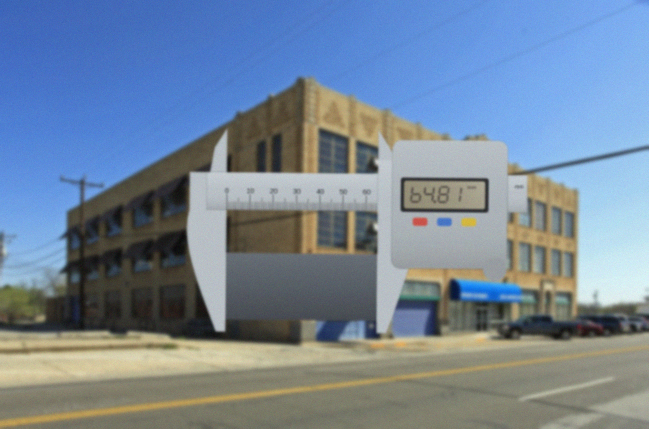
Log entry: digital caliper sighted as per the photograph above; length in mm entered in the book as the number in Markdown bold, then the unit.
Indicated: **64.81** mm
